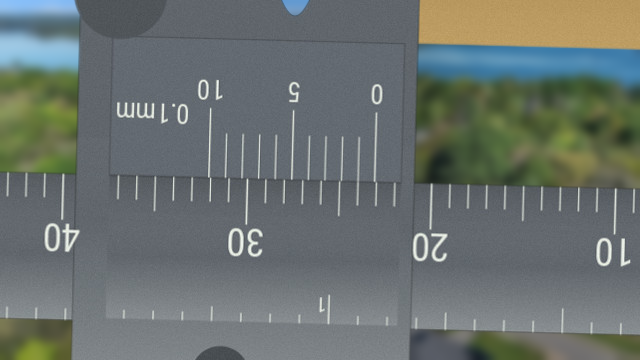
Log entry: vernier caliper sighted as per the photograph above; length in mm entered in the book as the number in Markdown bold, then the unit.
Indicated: **23.1** mm
